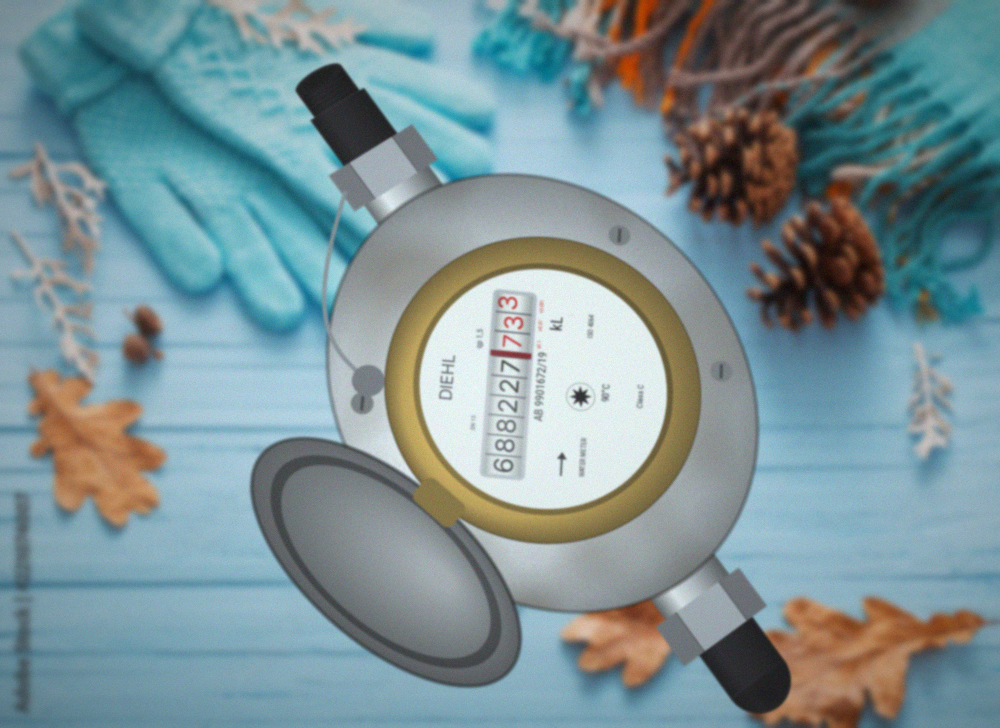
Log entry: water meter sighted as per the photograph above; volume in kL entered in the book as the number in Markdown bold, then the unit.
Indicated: **688227.733** kL
